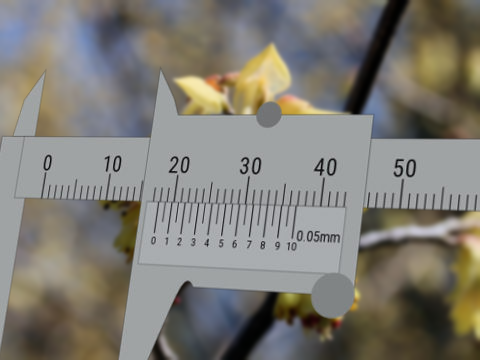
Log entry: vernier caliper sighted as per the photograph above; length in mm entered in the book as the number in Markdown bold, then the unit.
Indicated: **17.8** mm
